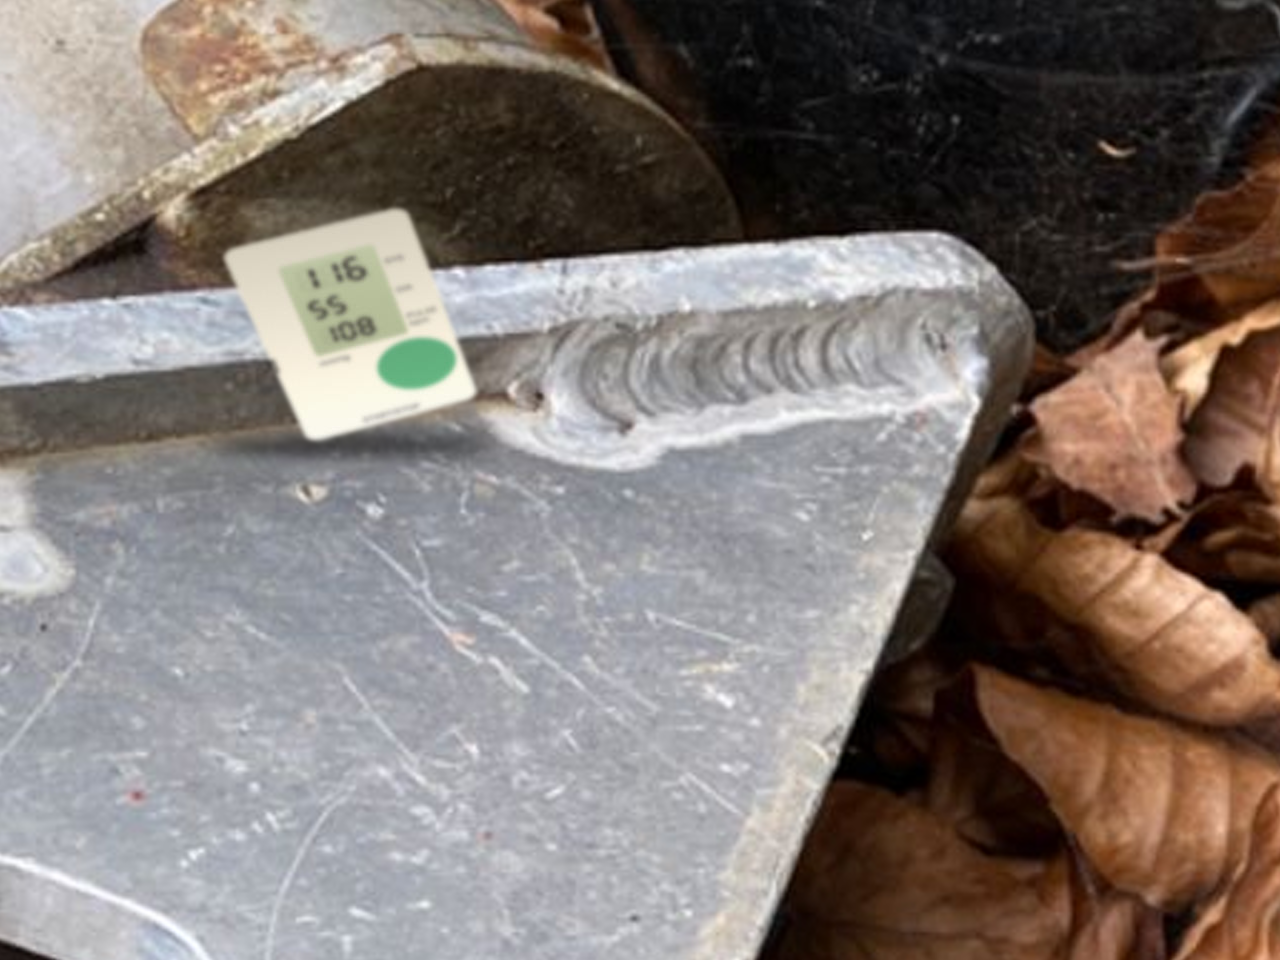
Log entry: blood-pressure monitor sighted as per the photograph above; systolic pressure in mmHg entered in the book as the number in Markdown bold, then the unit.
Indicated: **116** mmHg
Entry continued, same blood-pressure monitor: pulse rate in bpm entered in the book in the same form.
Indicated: **108** bpm
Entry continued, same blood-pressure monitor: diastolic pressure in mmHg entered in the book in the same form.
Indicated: **55** mmHg
